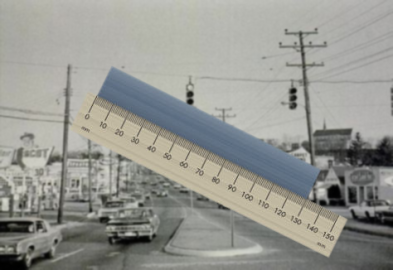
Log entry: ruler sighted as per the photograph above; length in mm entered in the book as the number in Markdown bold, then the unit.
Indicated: **130** mm
